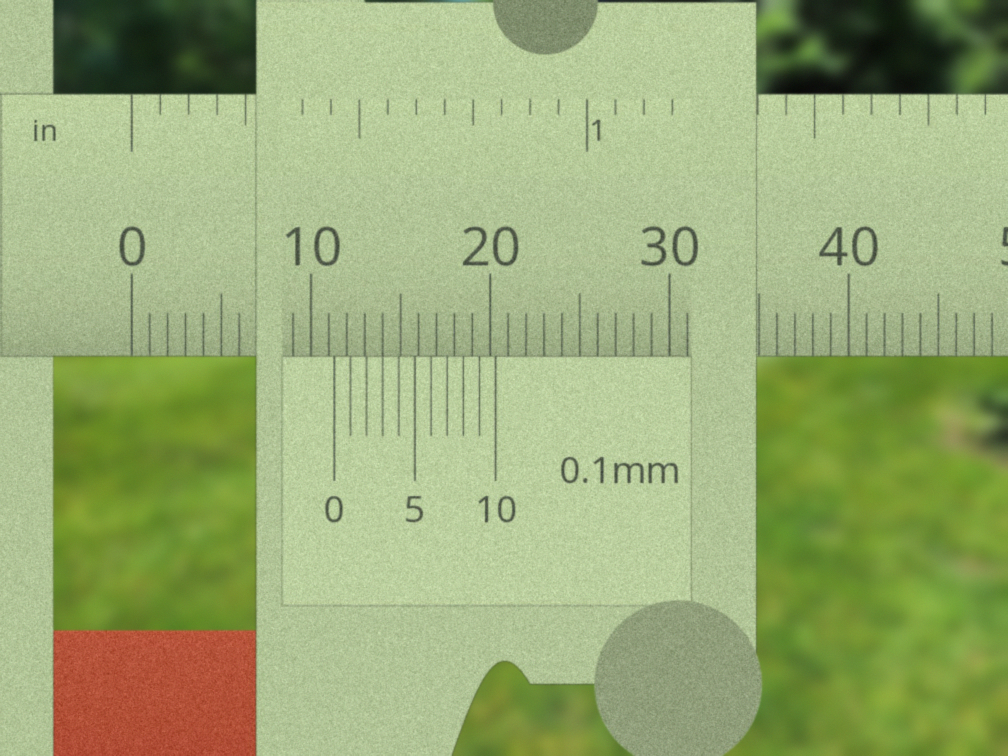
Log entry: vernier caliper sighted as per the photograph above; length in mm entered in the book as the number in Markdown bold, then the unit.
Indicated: **11.3** mm
